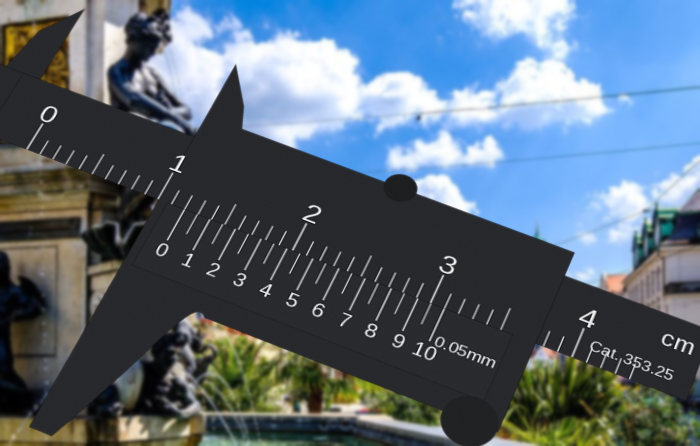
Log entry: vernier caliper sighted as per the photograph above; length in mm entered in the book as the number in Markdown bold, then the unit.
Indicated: **12.0** mm
